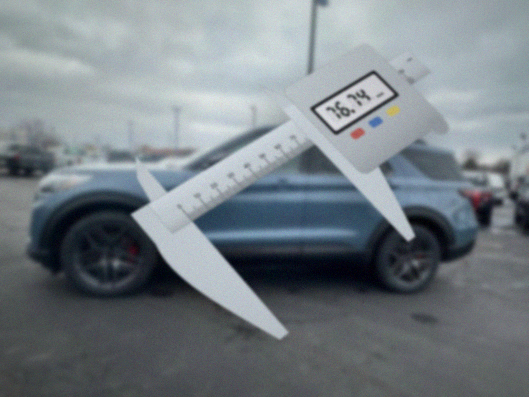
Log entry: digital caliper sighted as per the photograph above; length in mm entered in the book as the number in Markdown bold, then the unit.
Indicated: **76.74** mm
